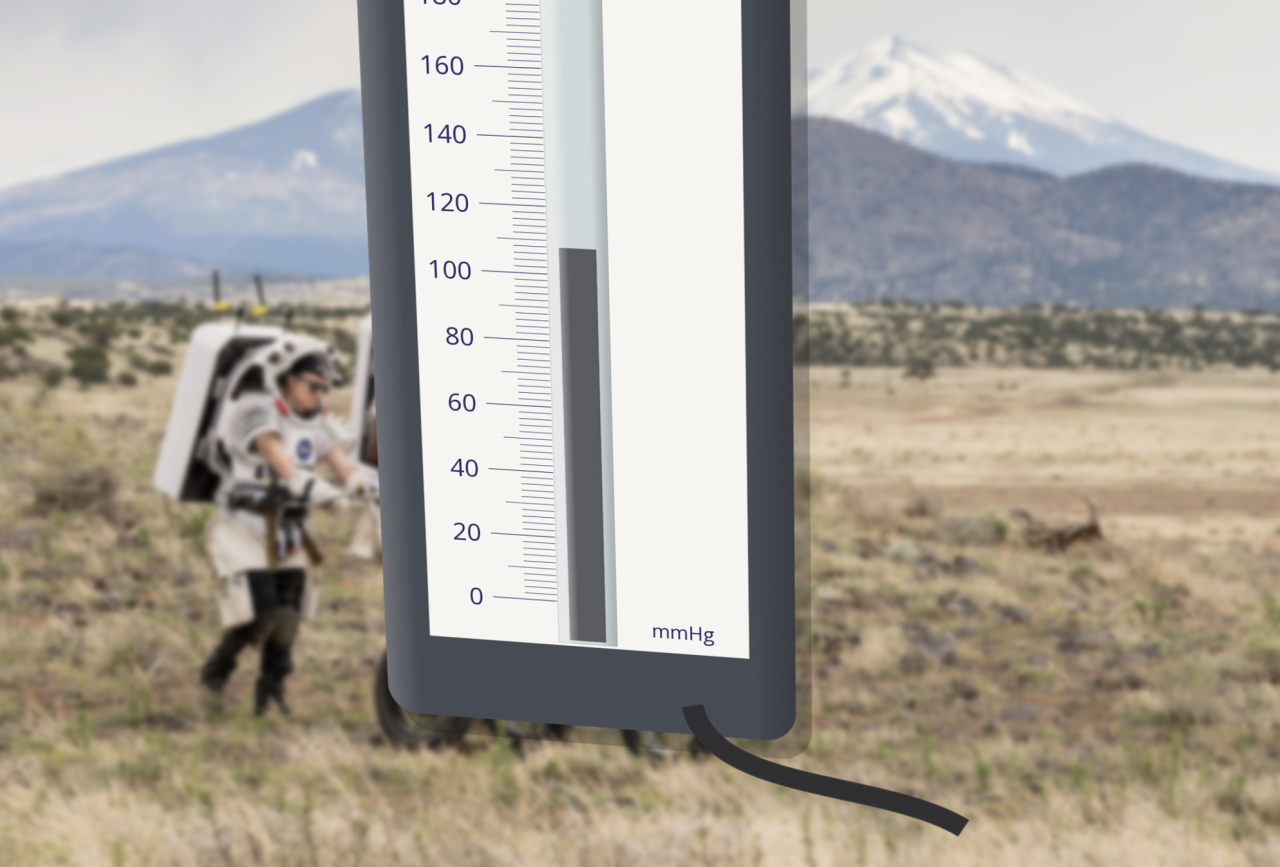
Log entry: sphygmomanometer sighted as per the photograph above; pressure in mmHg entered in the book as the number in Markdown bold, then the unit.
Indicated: **108** mmHg
